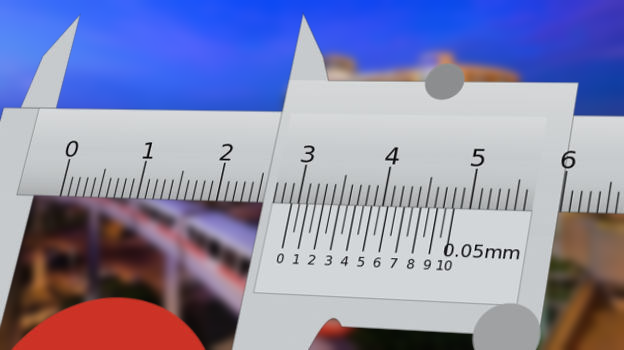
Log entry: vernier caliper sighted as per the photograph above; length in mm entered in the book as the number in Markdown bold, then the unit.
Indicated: **29.2** mm
